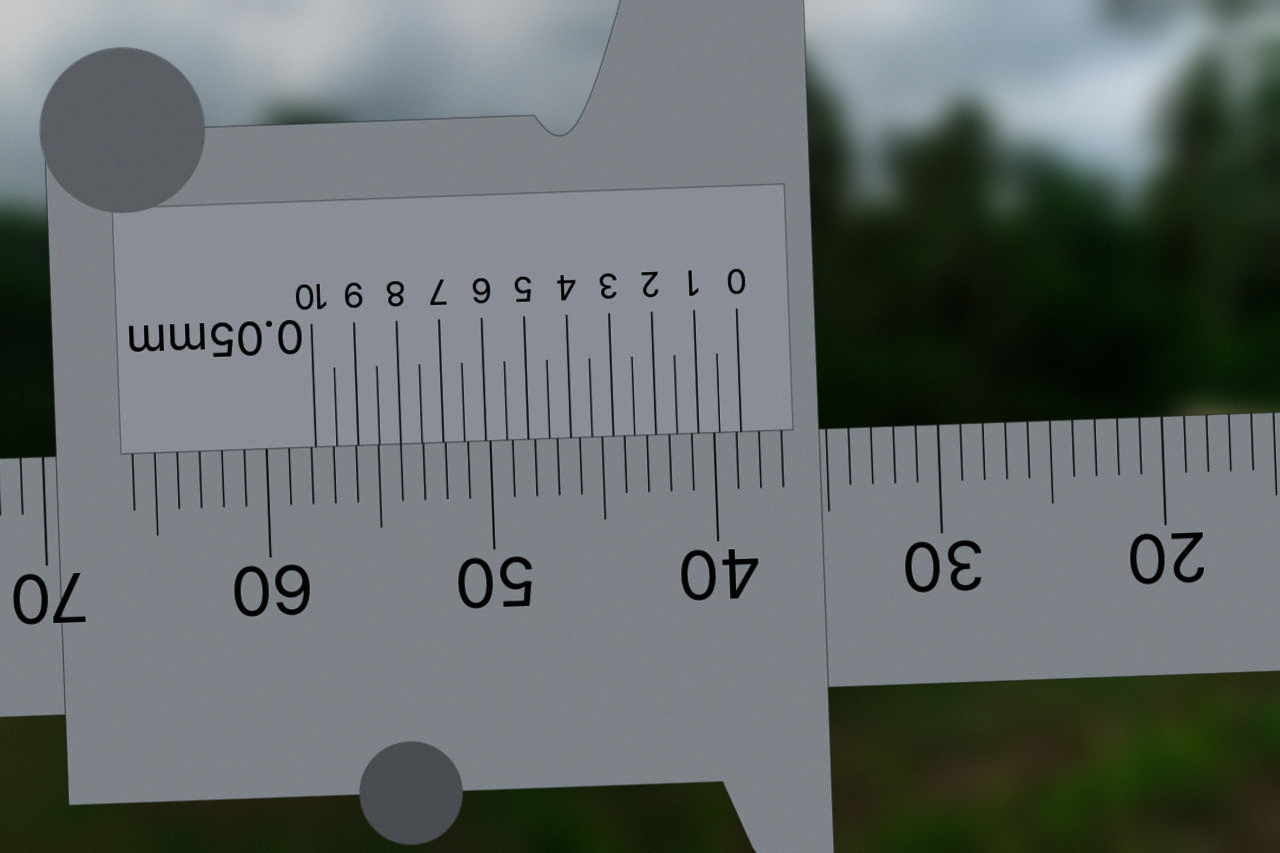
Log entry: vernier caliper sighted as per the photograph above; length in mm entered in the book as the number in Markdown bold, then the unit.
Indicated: **38.8** mm
